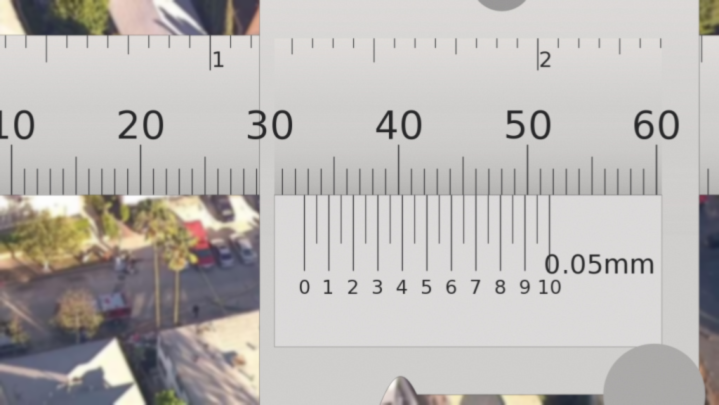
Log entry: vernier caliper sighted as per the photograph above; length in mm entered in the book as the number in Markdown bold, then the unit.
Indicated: **32.7** mm
